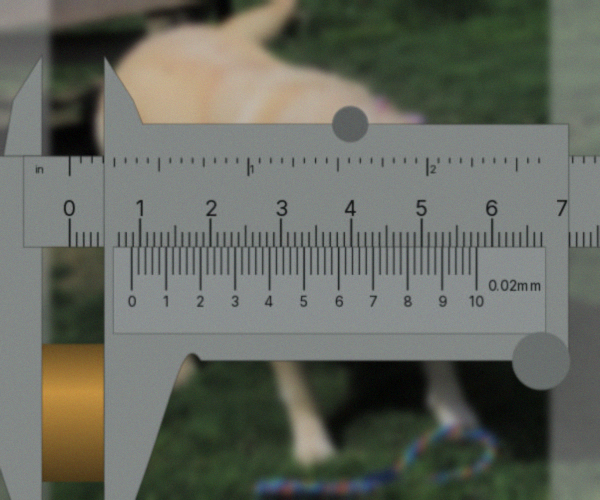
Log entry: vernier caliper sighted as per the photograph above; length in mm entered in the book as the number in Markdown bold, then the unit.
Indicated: **8.8** mm
